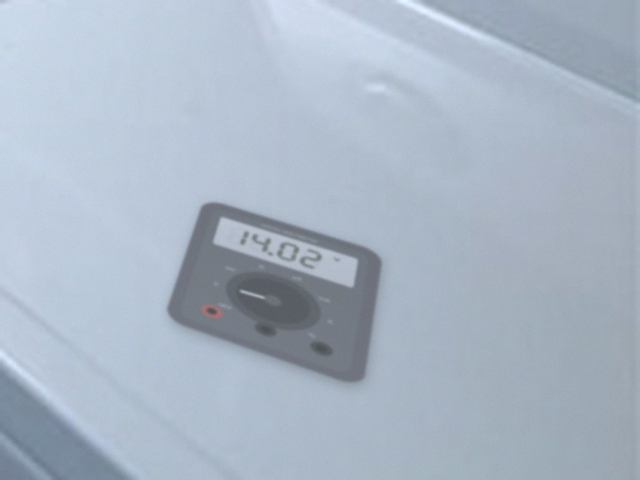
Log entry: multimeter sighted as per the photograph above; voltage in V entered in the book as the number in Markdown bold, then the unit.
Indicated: **14.02** V
